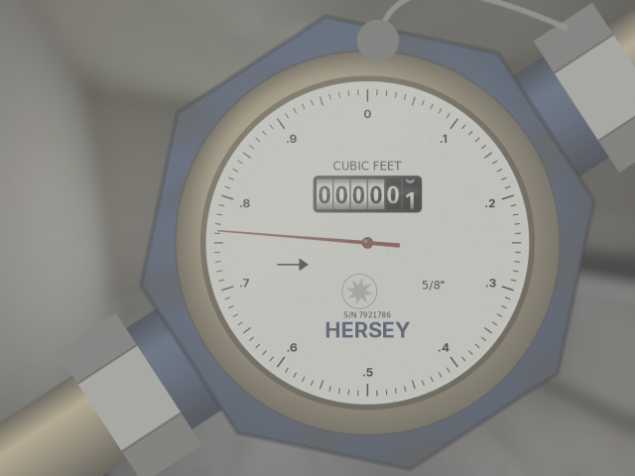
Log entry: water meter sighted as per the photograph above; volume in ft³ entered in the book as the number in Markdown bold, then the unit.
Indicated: **0.76** ft³
